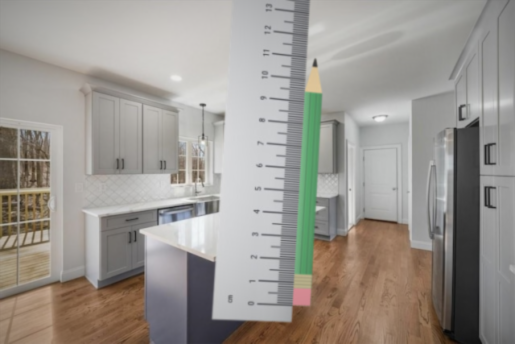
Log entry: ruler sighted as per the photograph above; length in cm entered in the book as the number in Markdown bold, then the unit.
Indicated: **11** cm
